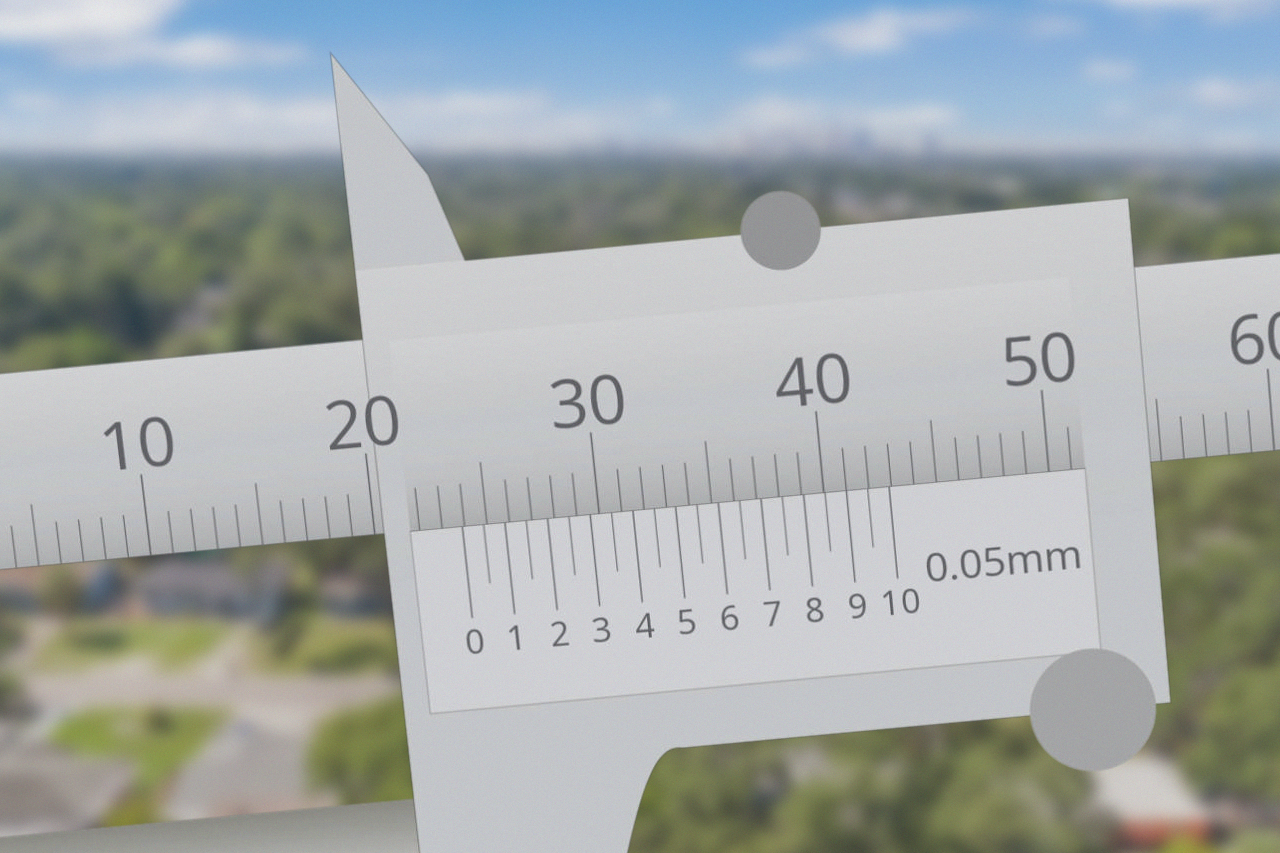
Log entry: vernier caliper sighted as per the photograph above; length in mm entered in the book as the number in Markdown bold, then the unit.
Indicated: **23.9** mm
